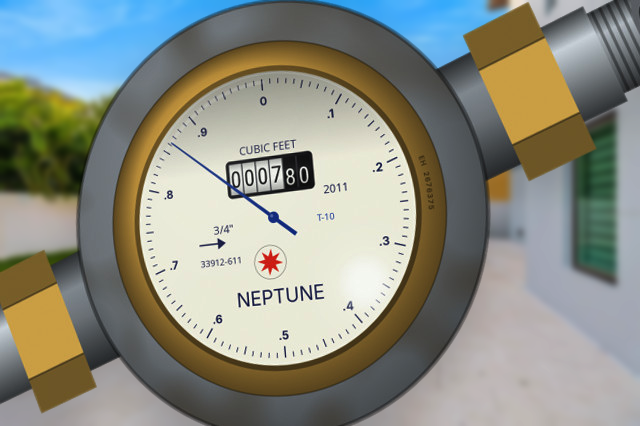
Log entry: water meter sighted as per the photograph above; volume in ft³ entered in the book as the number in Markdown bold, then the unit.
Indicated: **779.86** ft³
